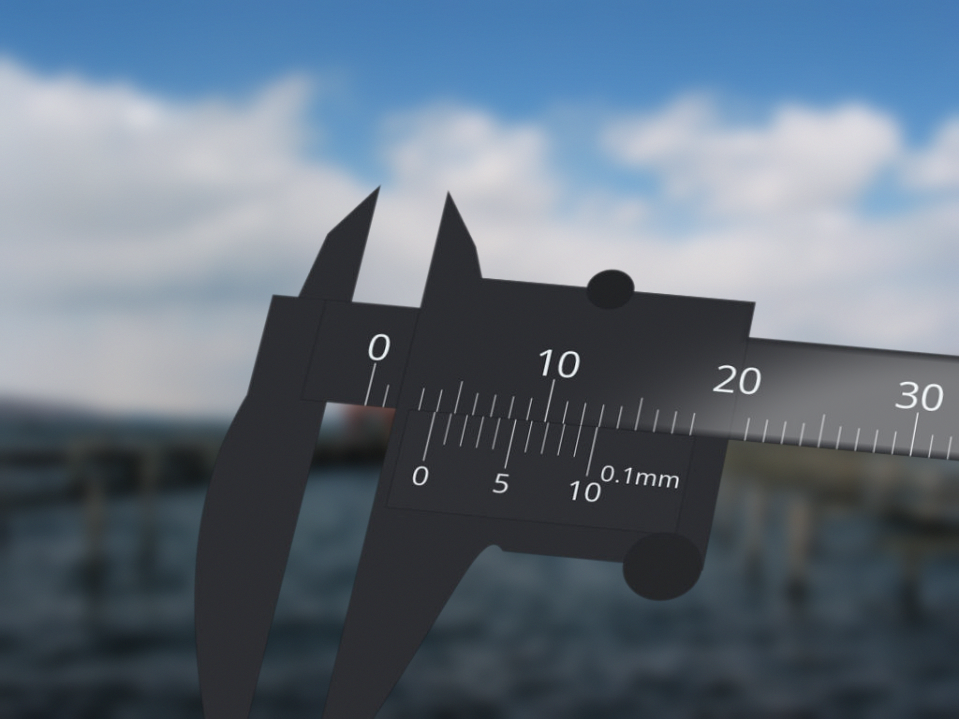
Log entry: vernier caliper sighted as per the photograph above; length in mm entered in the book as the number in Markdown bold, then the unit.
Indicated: **3.9** mm
